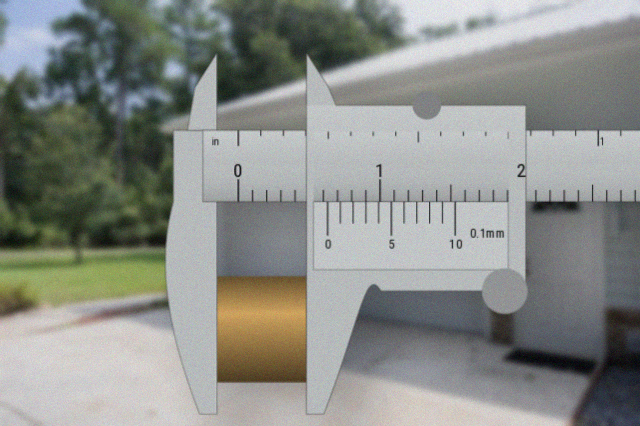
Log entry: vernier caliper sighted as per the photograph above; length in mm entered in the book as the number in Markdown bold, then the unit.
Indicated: **6.3** mm
